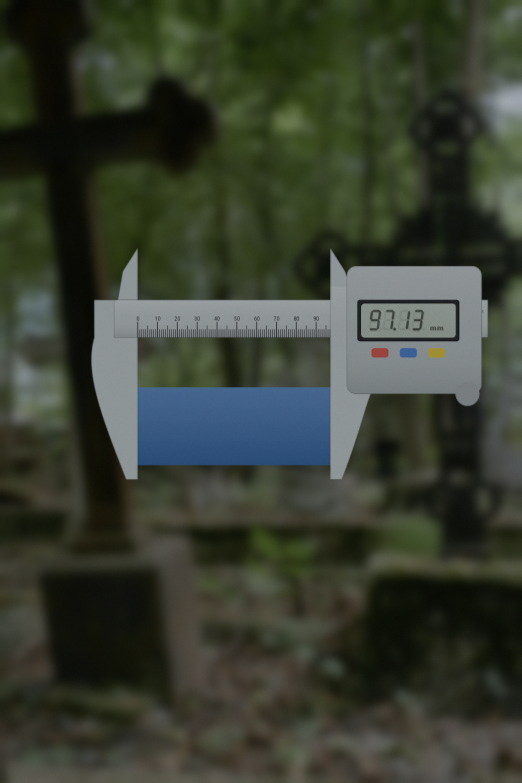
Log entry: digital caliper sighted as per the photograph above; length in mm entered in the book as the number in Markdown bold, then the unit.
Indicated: **97.13** mm
